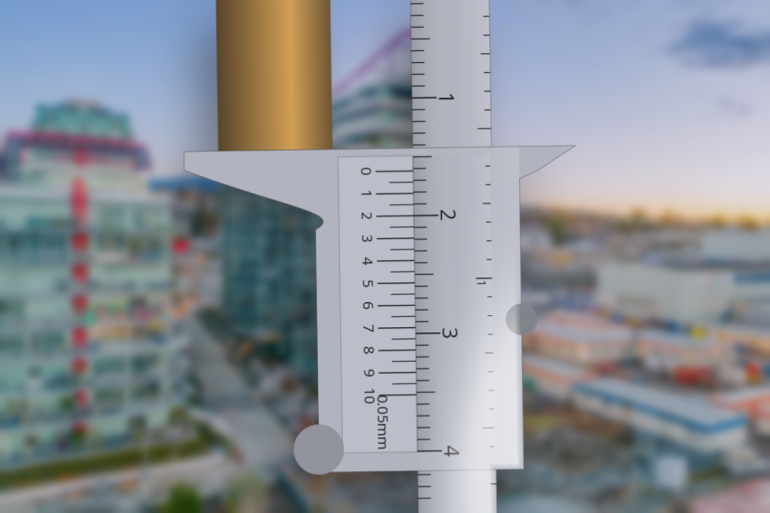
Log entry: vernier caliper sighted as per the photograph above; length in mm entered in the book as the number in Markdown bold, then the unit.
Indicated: **16.2** mm
